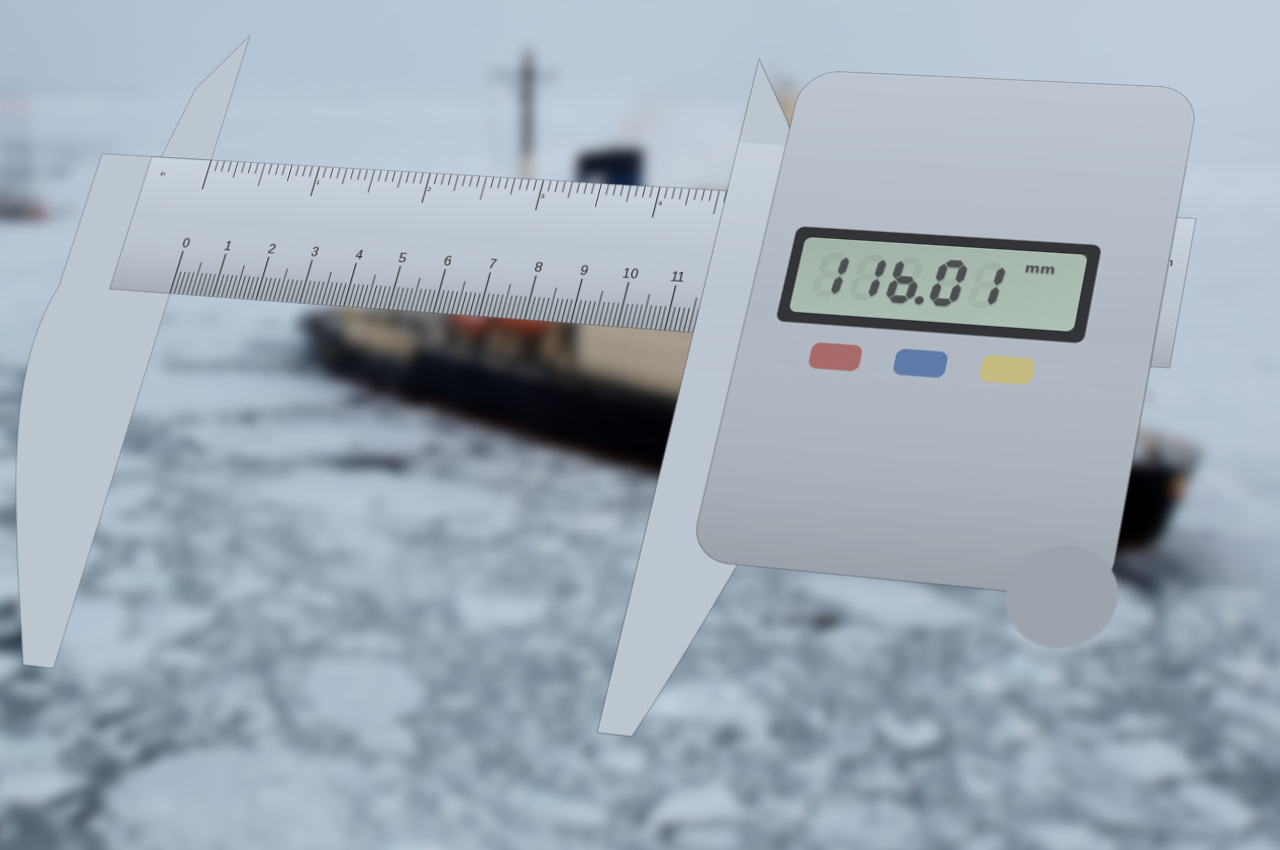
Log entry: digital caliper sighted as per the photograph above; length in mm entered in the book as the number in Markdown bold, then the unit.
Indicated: **116.01** mm
